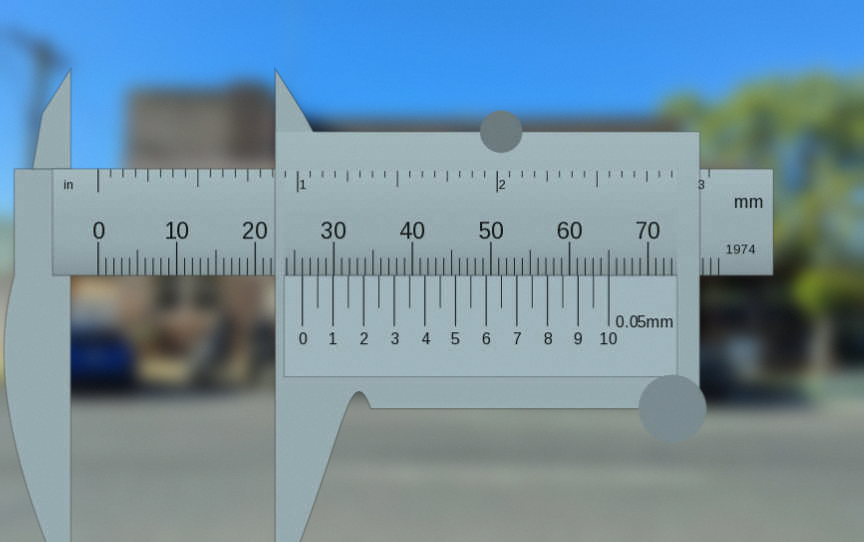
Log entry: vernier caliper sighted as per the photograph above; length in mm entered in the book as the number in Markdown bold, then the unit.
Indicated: **26.0** mm
